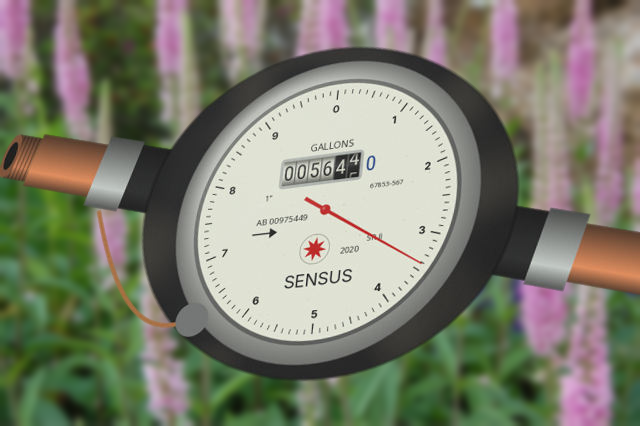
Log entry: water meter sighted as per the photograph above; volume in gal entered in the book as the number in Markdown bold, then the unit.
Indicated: **56443.4** gal
